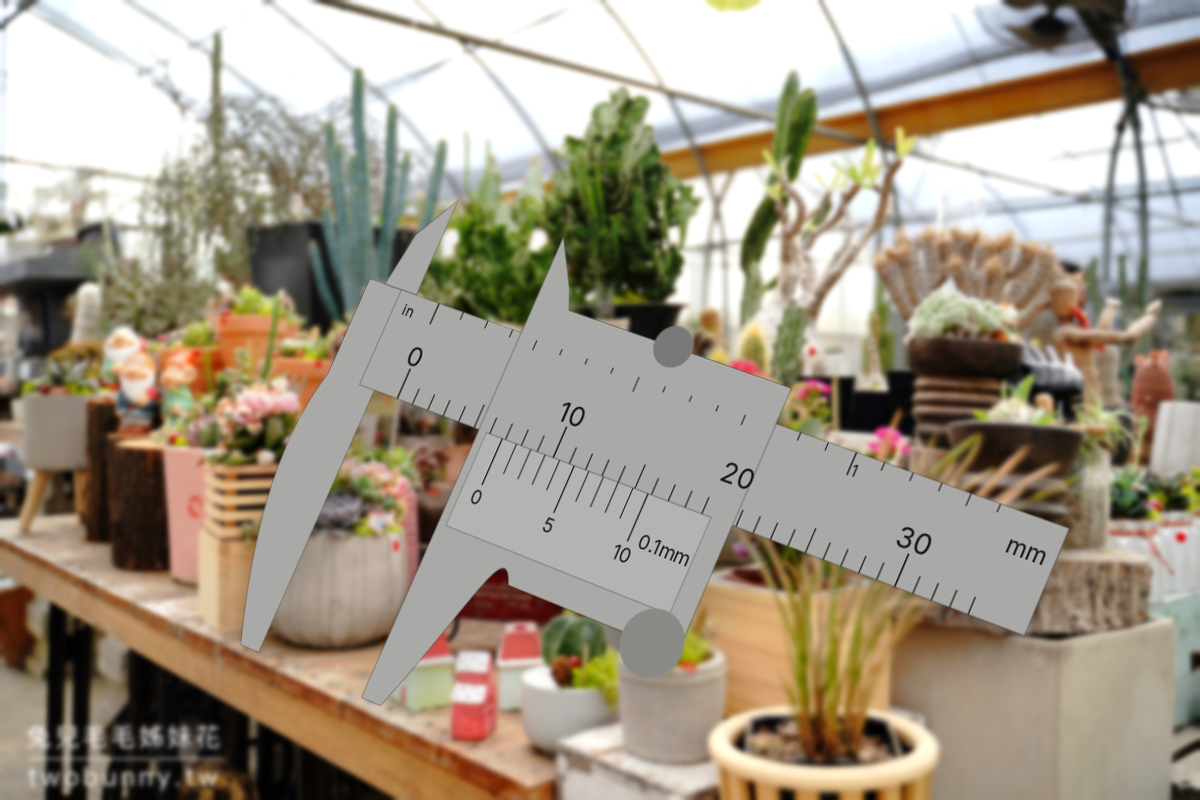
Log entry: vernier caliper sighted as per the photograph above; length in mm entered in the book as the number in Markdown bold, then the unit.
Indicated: **6.8** mm
